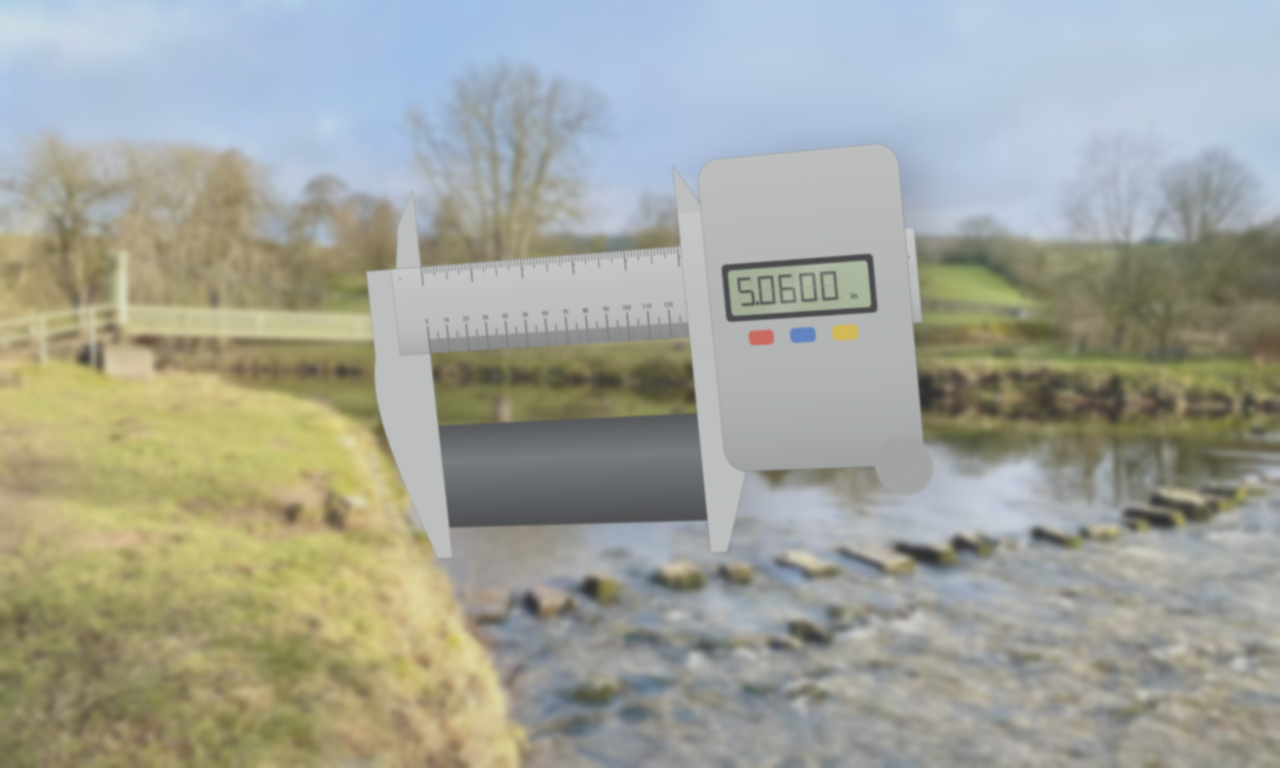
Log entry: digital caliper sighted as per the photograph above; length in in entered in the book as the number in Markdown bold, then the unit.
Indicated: **5.0600** in
